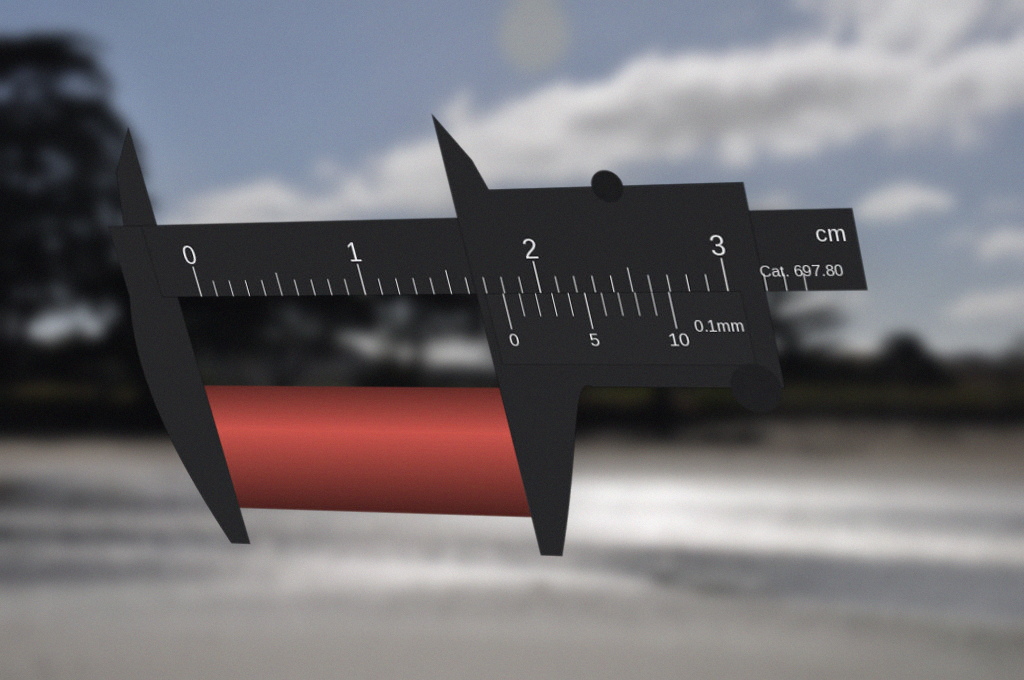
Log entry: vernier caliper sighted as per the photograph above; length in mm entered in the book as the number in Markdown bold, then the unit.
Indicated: **17.9** mm
